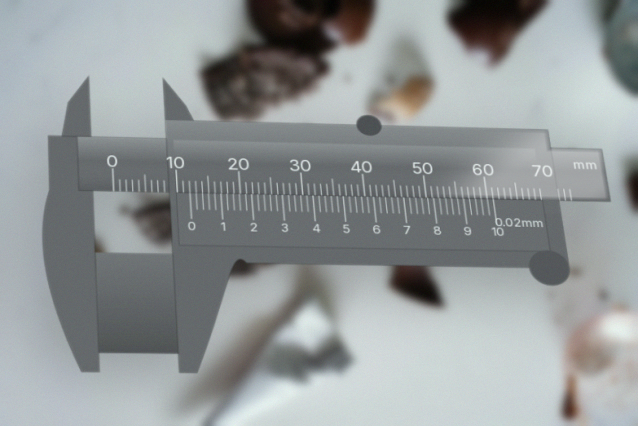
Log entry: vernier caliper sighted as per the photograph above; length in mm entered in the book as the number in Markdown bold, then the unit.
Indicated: **12.0** mm
